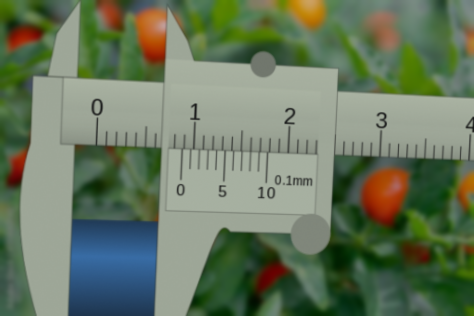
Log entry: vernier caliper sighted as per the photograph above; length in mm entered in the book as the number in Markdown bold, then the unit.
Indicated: **8.8** mm
